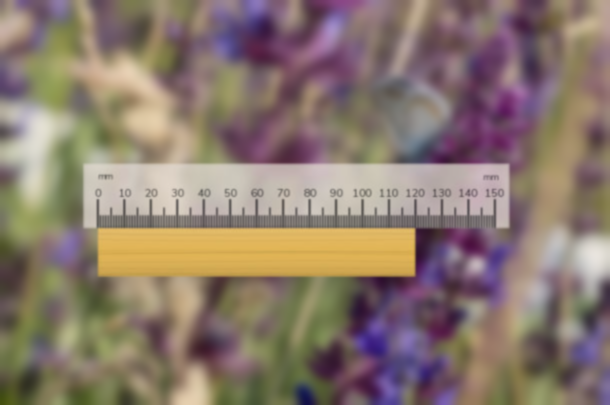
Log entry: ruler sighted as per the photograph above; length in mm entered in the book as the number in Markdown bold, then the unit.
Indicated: **120** mm
